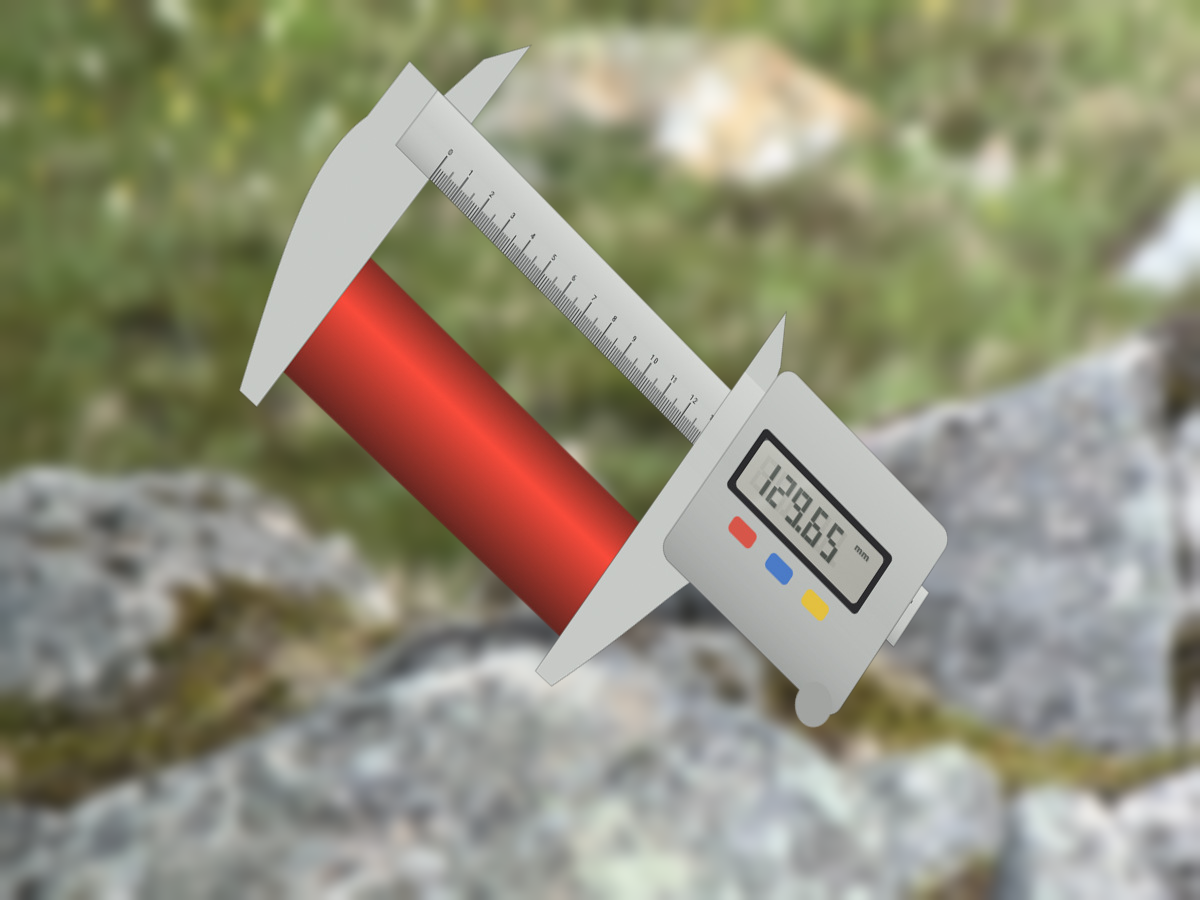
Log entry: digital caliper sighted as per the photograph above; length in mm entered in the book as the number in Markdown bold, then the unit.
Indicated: **129.65** mm
